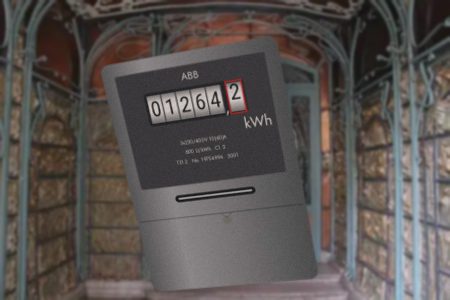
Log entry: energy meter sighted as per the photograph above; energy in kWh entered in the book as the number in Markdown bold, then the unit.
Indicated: **1264.2** kWh
